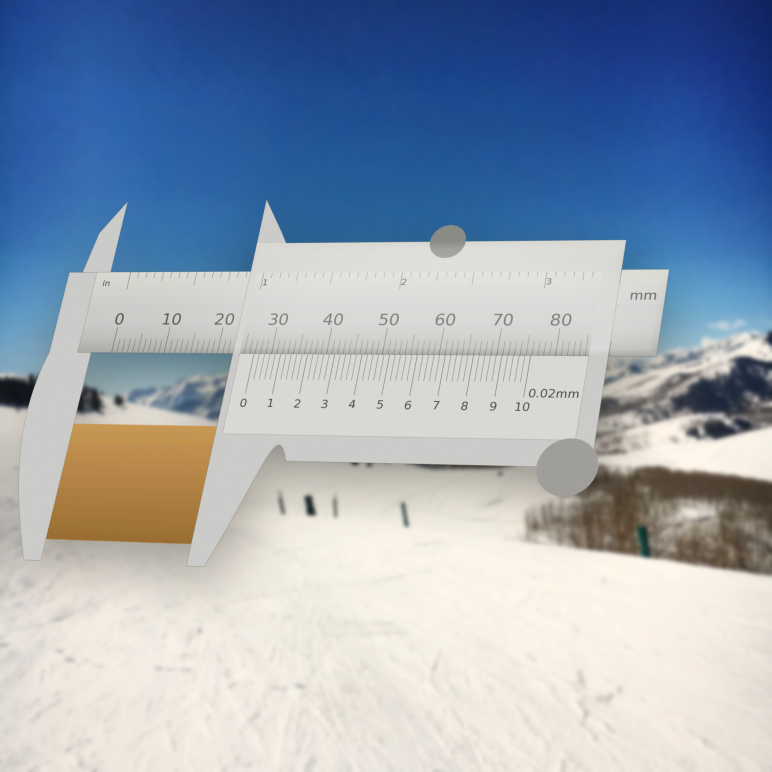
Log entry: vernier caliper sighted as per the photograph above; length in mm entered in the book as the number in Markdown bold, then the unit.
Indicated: **26.8** mm
